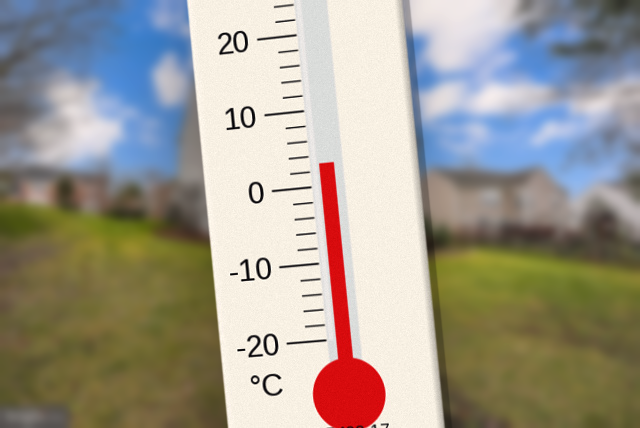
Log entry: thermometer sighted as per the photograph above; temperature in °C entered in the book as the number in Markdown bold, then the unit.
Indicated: **3** °C
